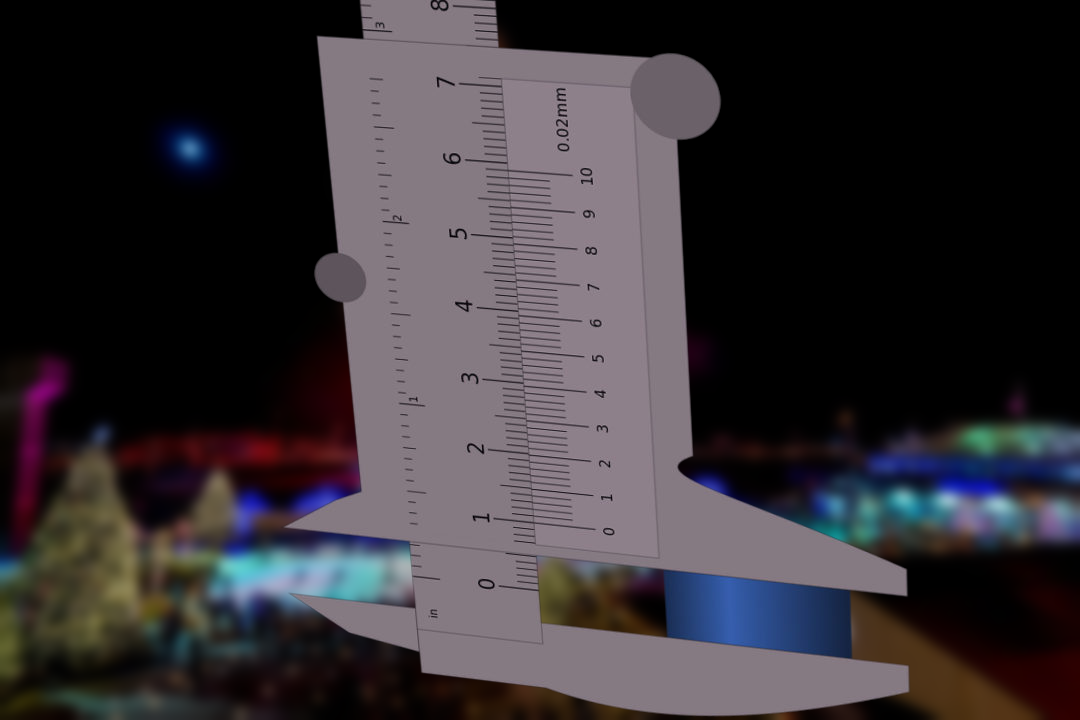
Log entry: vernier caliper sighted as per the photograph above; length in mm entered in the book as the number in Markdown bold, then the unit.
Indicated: **10.0** mm
